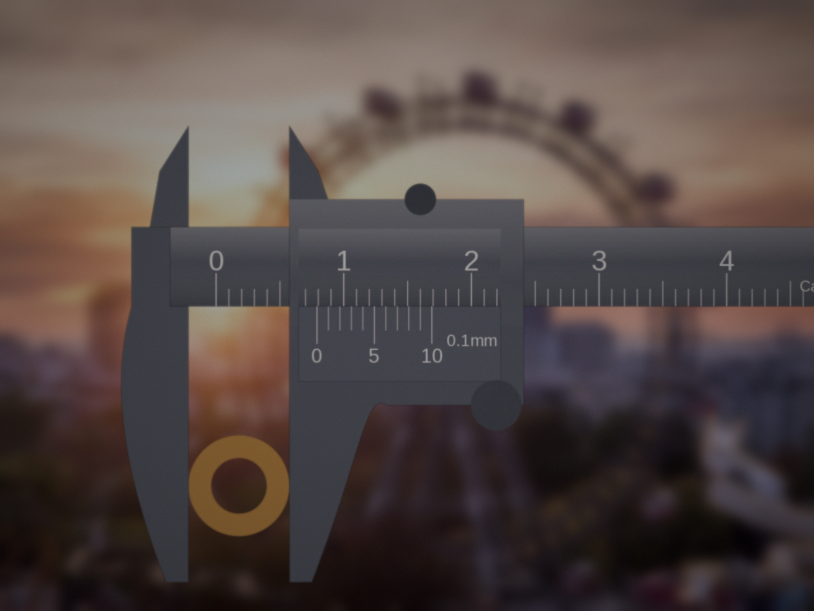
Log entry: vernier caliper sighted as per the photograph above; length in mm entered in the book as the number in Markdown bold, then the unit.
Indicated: **7.9** mm
